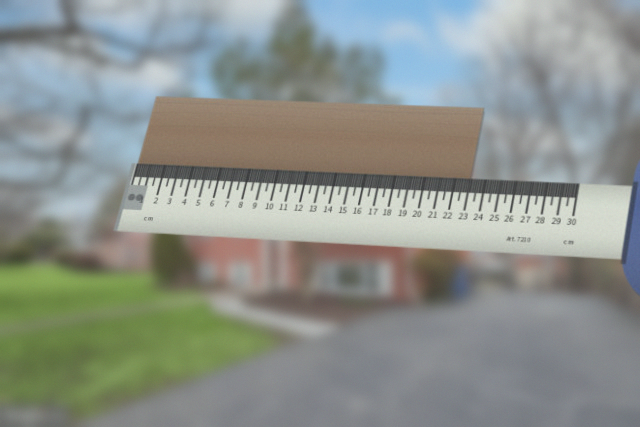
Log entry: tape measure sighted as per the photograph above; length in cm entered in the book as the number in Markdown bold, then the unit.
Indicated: **23** cm
